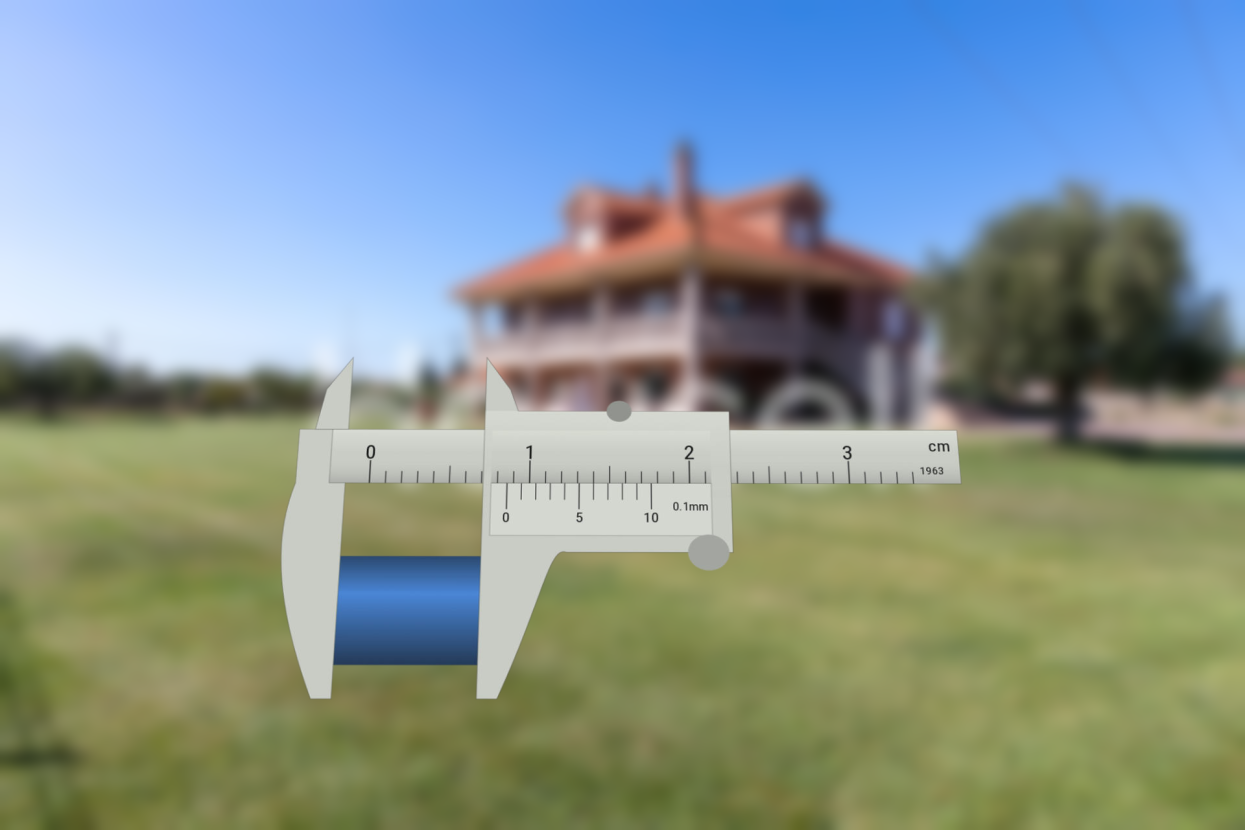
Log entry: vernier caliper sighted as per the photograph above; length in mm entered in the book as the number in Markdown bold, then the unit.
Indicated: **8.6** mm
